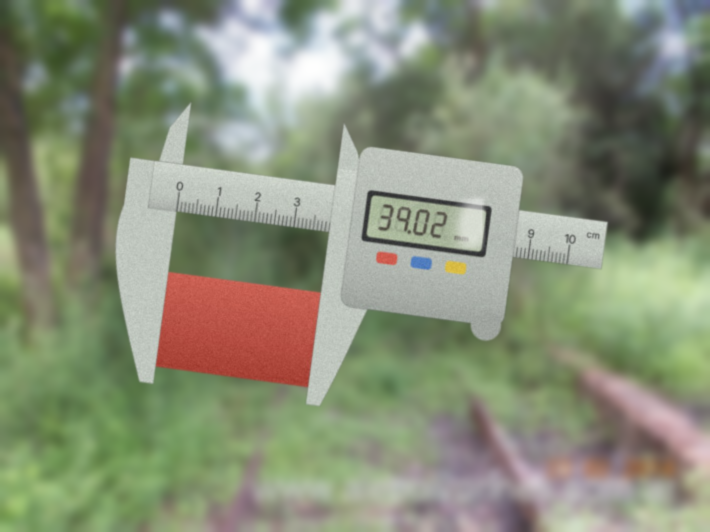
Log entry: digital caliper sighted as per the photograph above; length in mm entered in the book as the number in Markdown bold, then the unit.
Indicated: **39.02** mm
